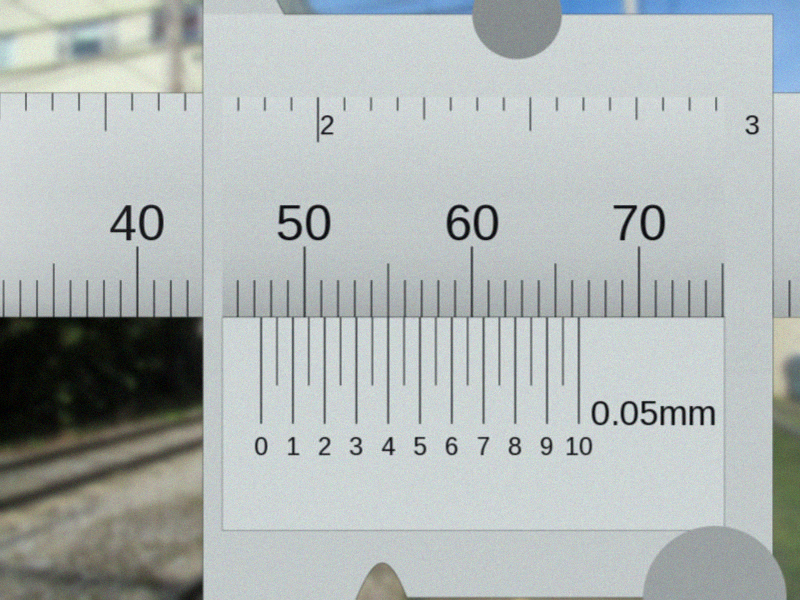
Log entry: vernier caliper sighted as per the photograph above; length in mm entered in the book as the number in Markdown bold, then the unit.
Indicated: **47.4** mm
